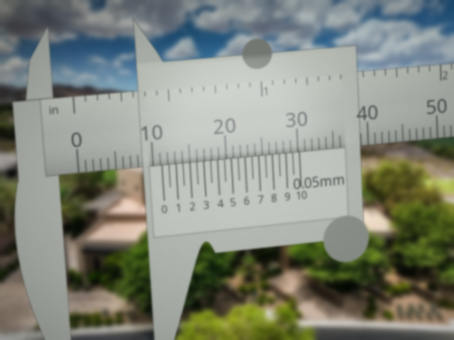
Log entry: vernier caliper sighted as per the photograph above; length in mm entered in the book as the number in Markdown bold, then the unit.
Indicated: **11.2** mm
